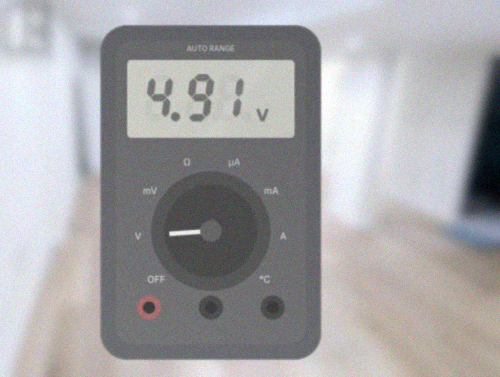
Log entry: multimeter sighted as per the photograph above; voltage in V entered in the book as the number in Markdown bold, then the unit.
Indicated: **4.91** V
